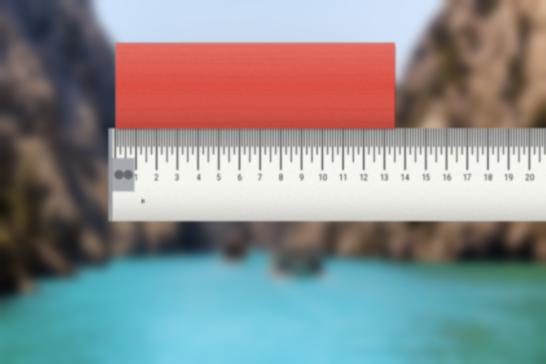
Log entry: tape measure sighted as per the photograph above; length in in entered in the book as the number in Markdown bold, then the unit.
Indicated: **13.5** in
